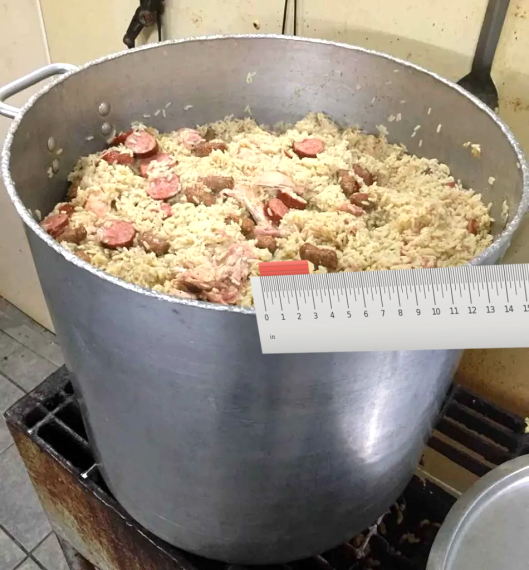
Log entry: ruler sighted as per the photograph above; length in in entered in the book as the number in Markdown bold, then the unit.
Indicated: **3.5** in
